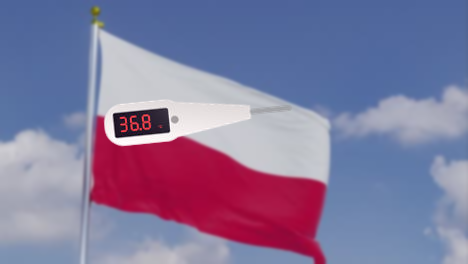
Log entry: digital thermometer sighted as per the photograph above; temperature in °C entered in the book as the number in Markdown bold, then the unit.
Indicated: **36.8** °C
